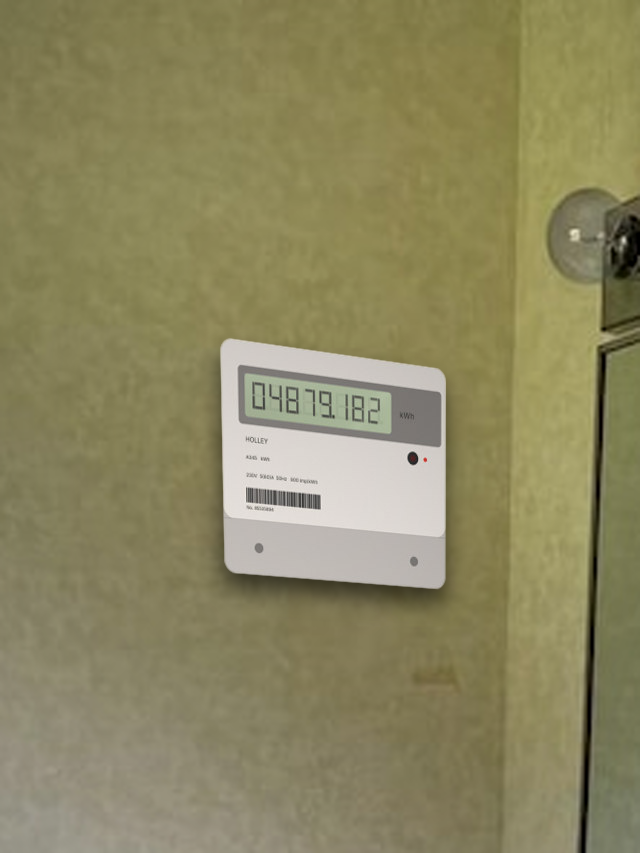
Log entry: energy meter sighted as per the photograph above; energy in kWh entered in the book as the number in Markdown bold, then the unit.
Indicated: **4879.182** kWh
